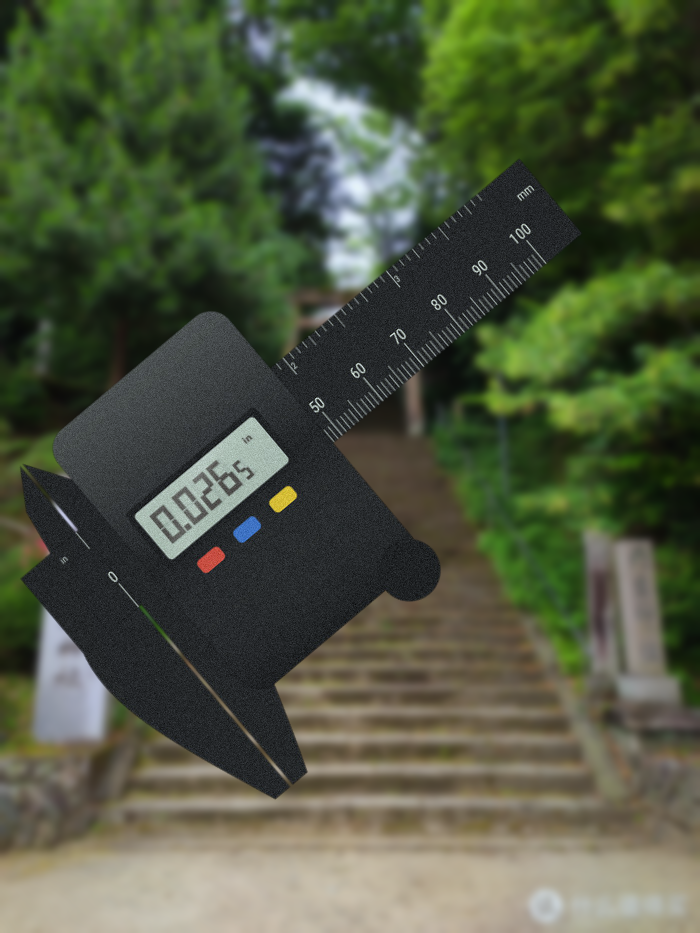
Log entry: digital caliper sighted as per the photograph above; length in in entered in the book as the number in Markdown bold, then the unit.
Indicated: **0.0265** in
